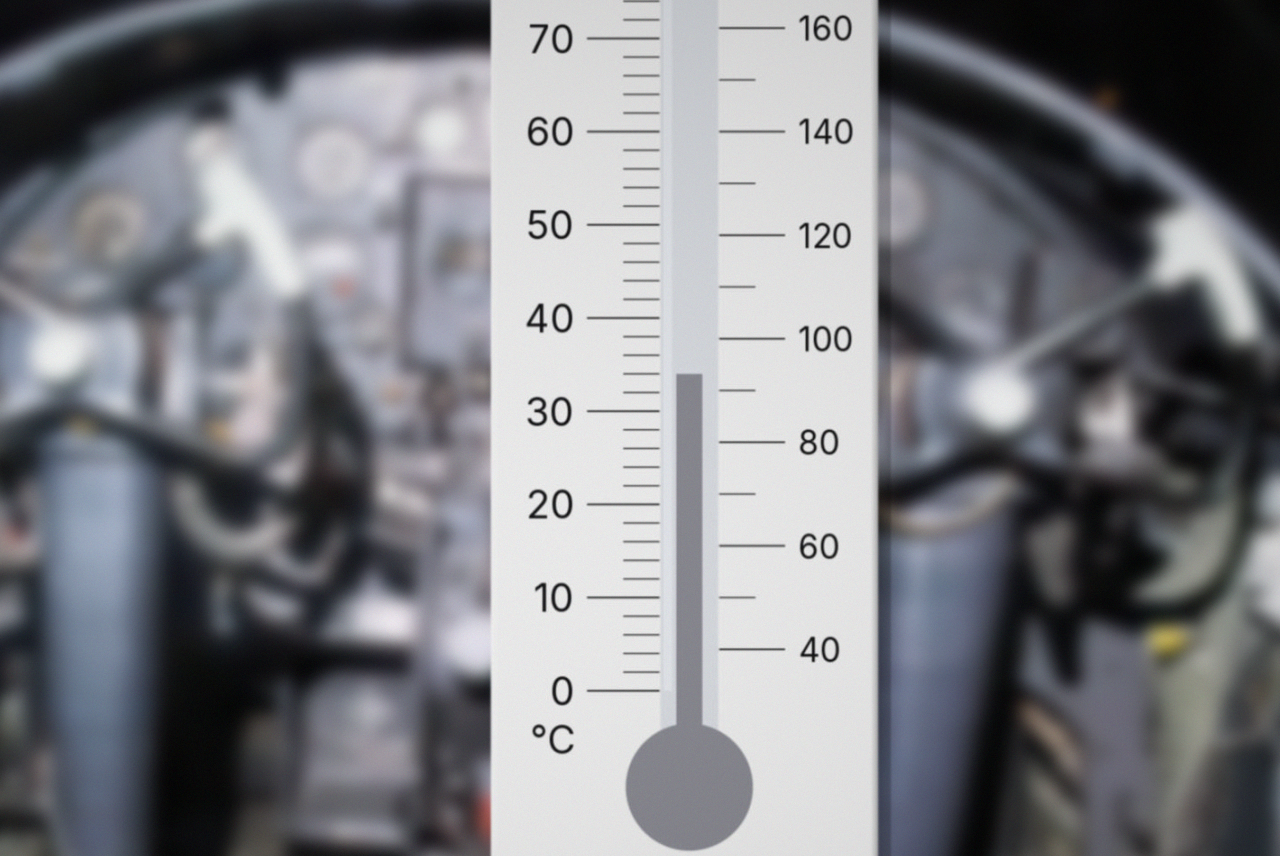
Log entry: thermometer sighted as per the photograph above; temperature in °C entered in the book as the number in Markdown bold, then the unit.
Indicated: **34** °C
